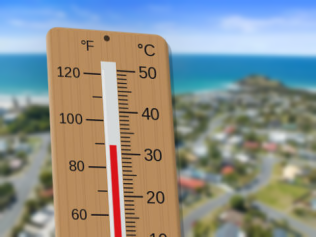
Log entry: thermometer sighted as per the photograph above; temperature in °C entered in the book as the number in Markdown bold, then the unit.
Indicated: **32** °C
